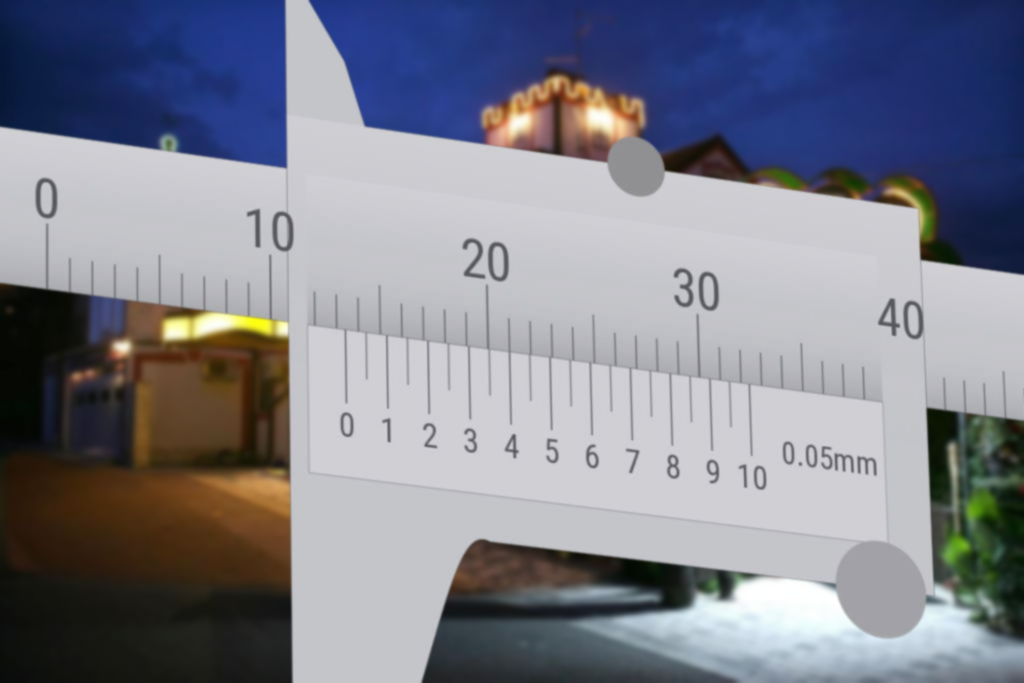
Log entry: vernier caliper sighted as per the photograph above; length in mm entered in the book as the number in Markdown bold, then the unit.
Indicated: **13.4** mm
